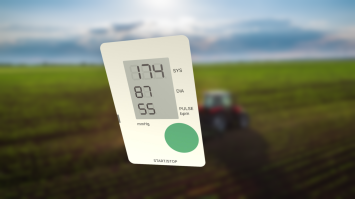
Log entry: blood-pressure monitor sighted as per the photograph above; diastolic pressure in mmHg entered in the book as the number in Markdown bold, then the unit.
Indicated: **87** mmHg
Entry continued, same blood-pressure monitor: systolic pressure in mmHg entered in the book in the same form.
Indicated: **174** mmHg
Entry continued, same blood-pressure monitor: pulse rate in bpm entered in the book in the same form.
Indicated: **55** bpm
